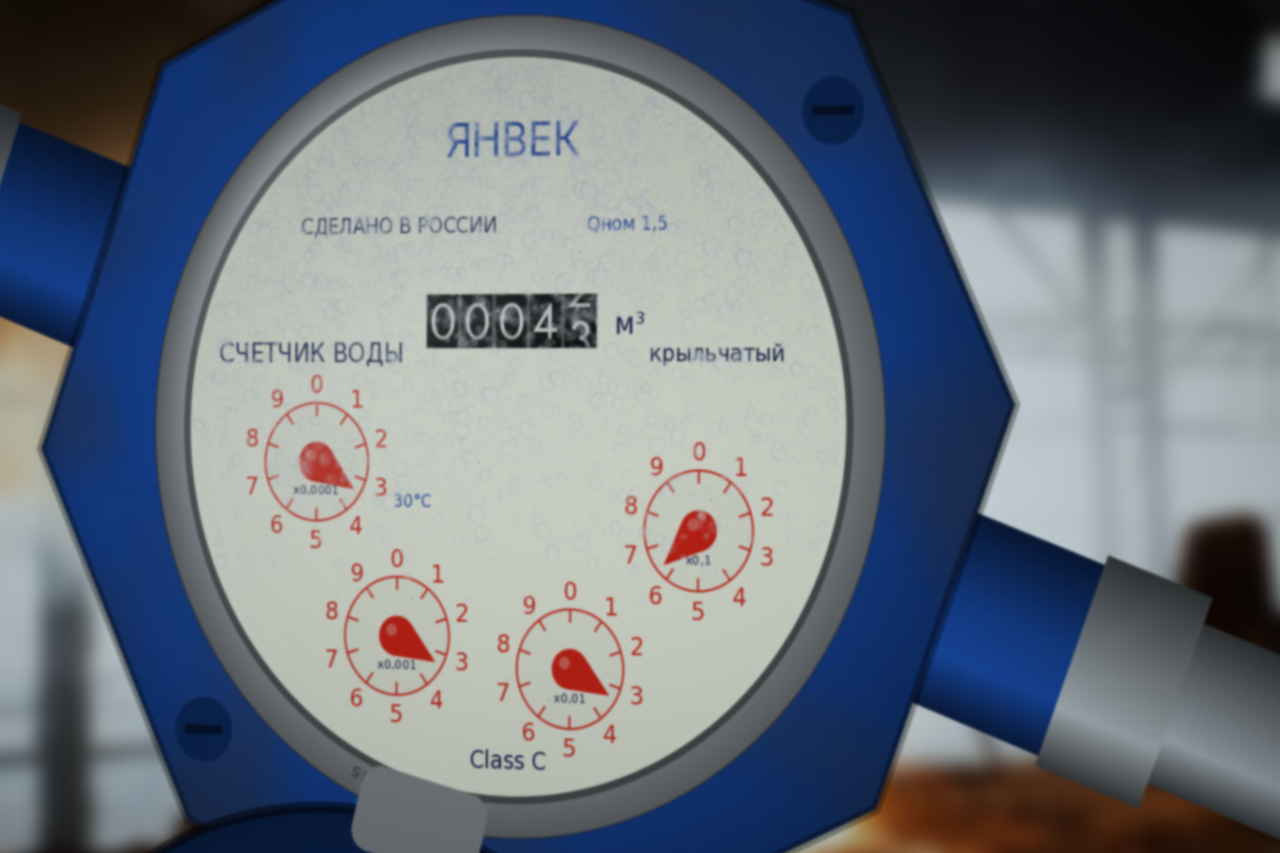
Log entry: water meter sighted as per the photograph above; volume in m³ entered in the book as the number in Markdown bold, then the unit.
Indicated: **42.6333** m³
